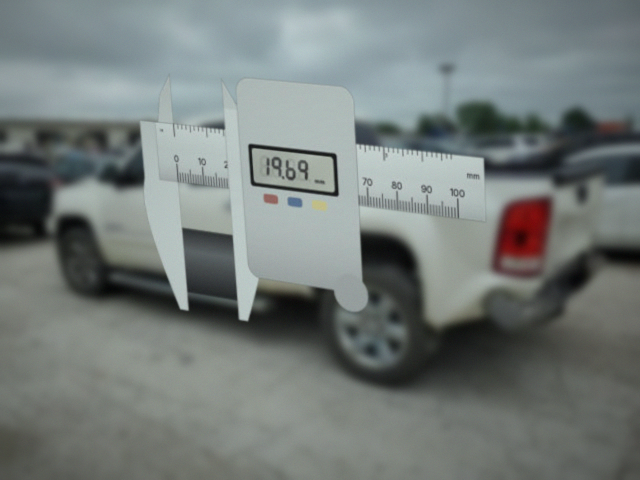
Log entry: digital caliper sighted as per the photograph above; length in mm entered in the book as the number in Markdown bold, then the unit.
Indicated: **19.69** mm
